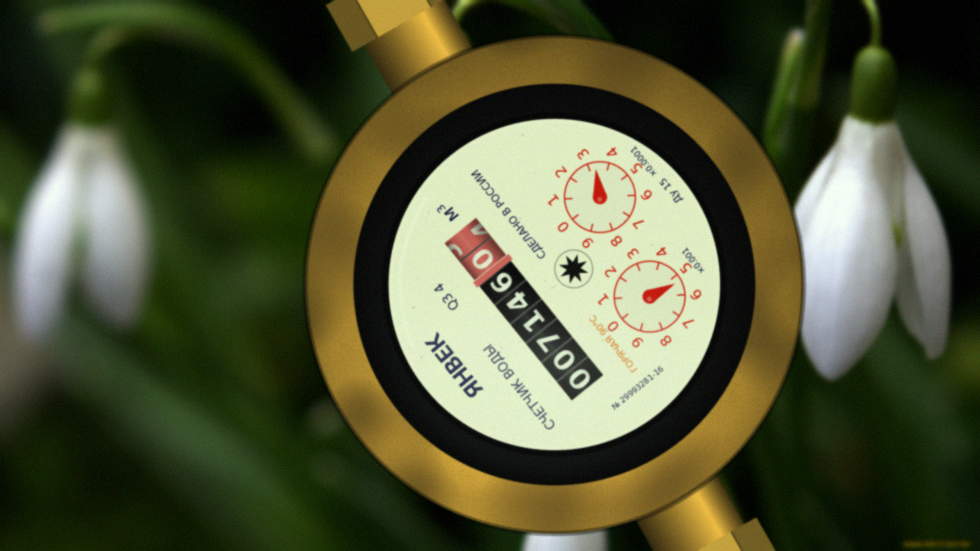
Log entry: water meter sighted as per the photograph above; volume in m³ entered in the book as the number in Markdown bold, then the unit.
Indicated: **7146.0353** m³
